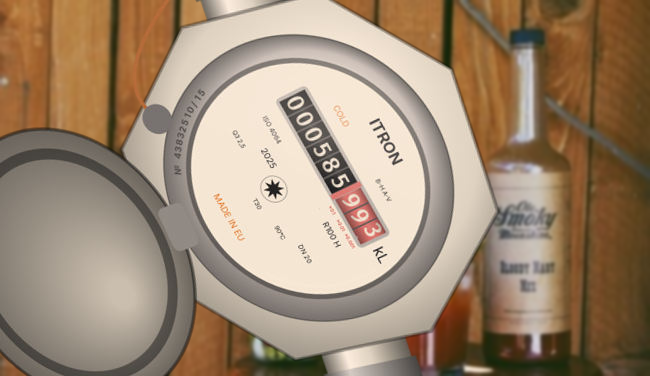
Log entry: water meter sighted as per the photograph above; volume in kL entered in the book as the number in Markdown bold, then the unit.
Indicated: **585.993** kL
